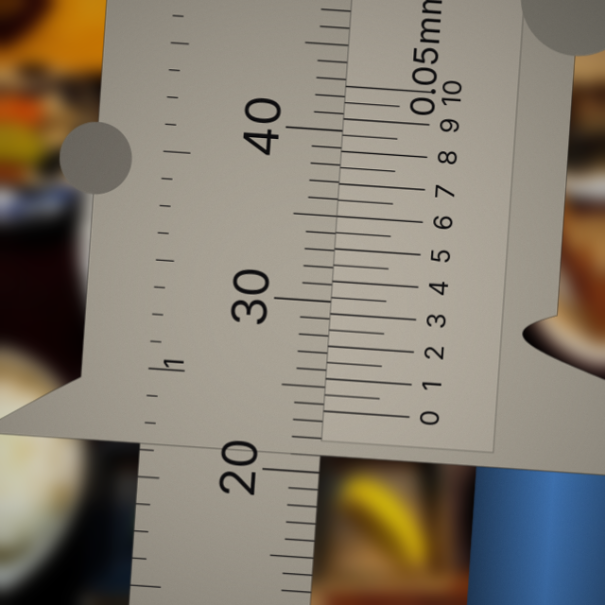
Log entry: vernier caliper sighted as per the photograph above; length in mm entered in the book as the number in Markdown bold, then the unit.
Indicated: **23.6** mm
